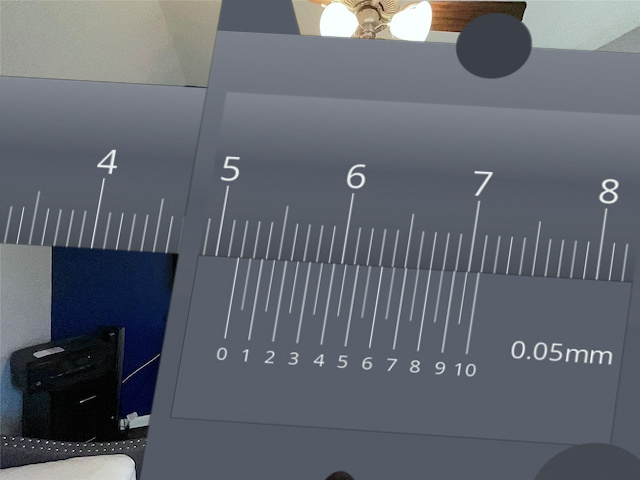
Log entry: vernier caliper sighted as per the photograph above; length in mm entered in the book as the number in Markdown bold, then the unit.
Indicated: **51.8** mm
